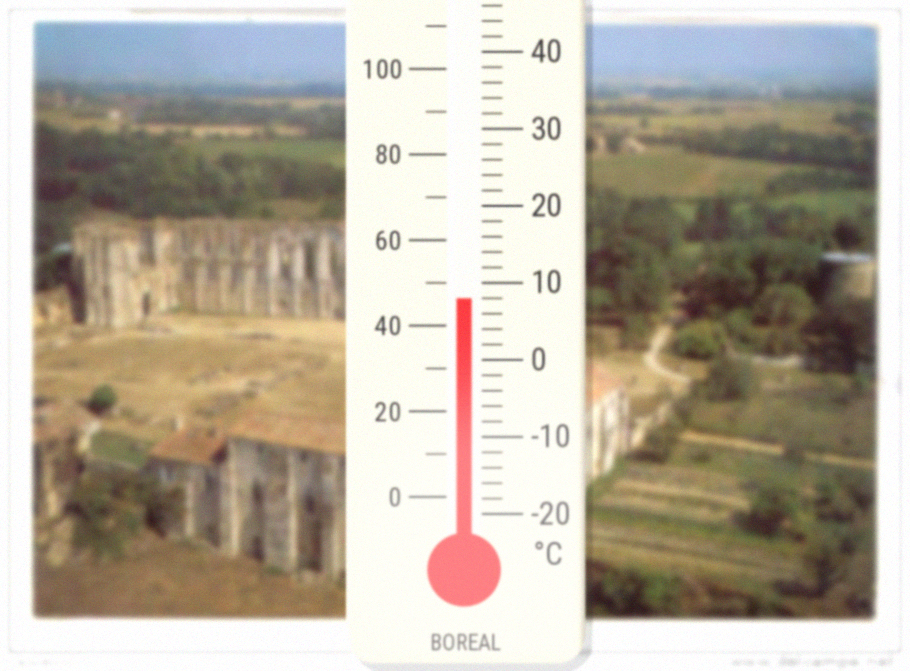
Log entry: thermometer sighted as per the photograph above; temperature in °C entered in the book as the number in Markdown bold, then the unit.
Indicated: **8** °C
